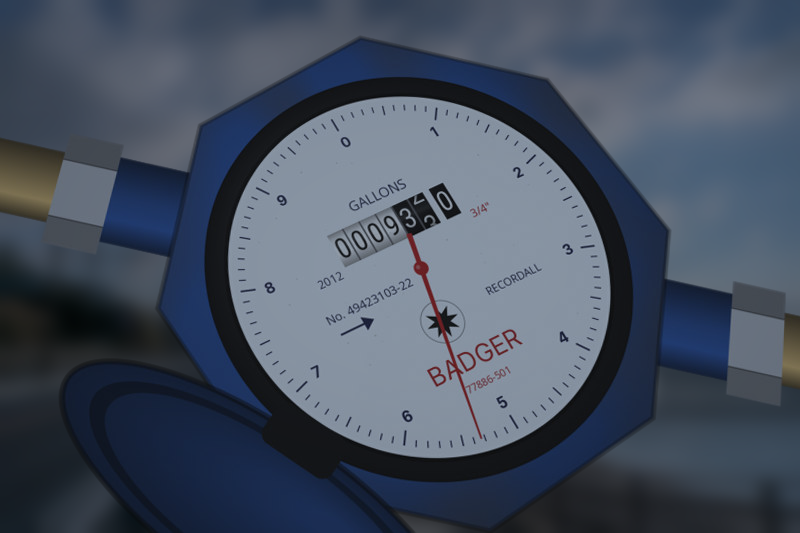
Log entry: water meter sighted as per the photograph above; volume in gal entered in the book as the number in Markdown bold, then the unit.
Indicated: **9325.3** gal
